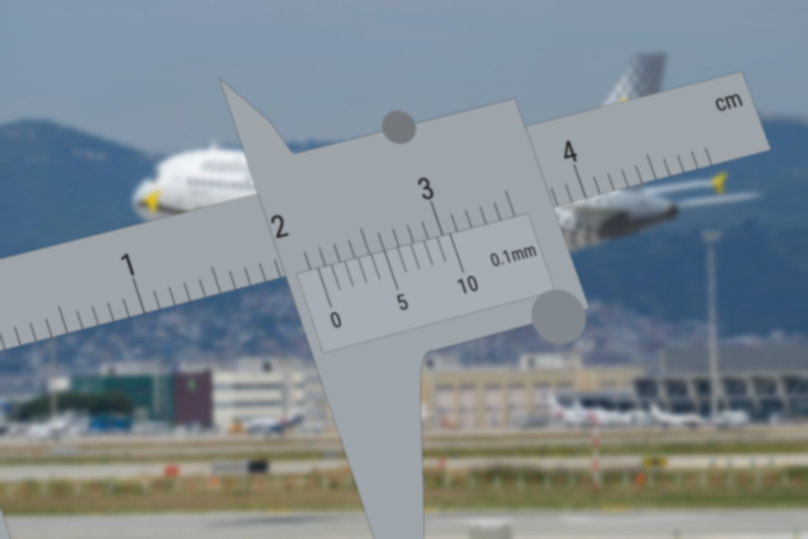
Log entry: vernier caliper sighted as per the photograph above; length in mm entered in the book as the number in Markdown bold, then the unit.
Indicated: **21.5** mm
